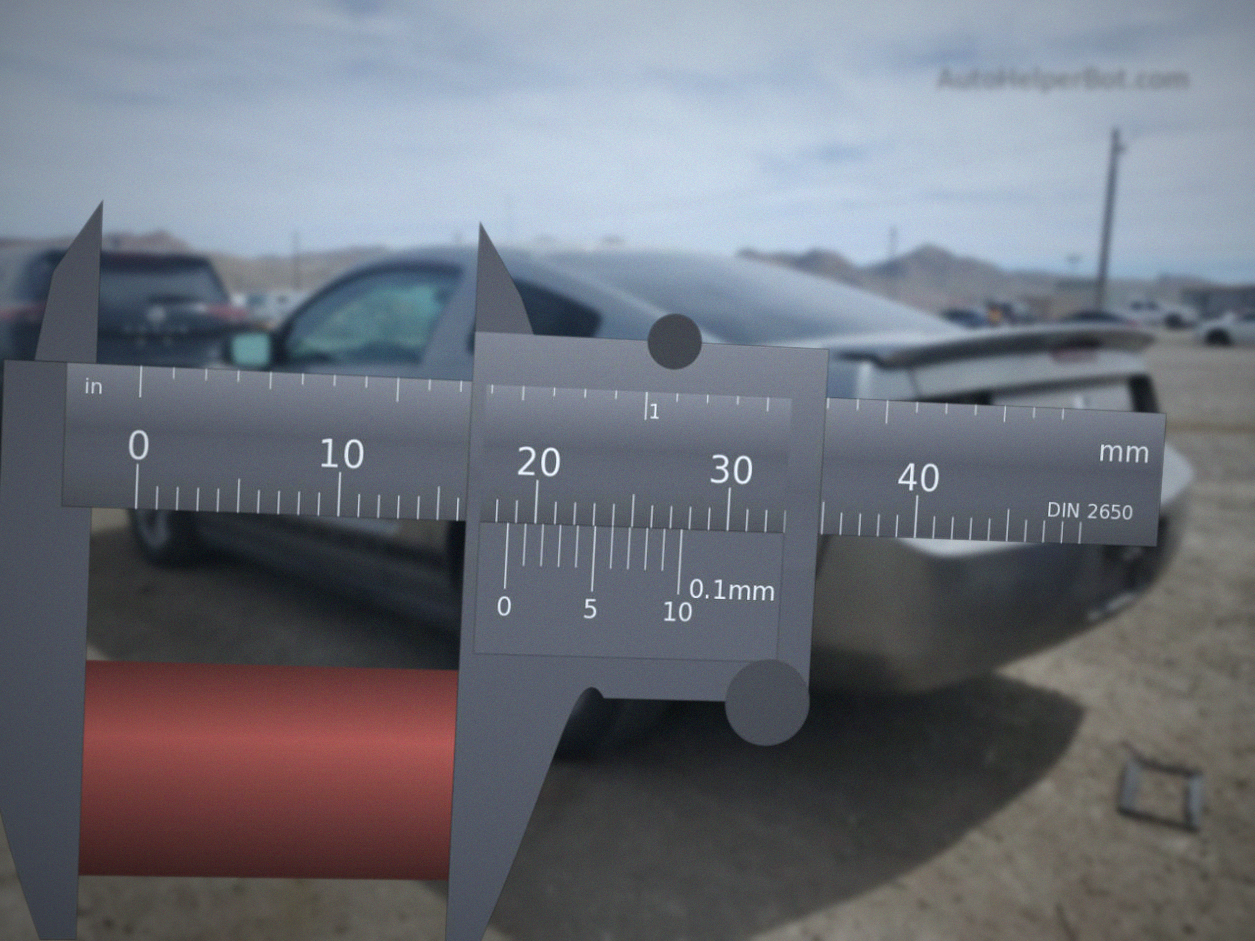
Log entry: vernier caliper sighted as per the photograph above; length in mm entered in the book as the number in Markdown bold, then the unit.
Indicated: **18.6** mm
